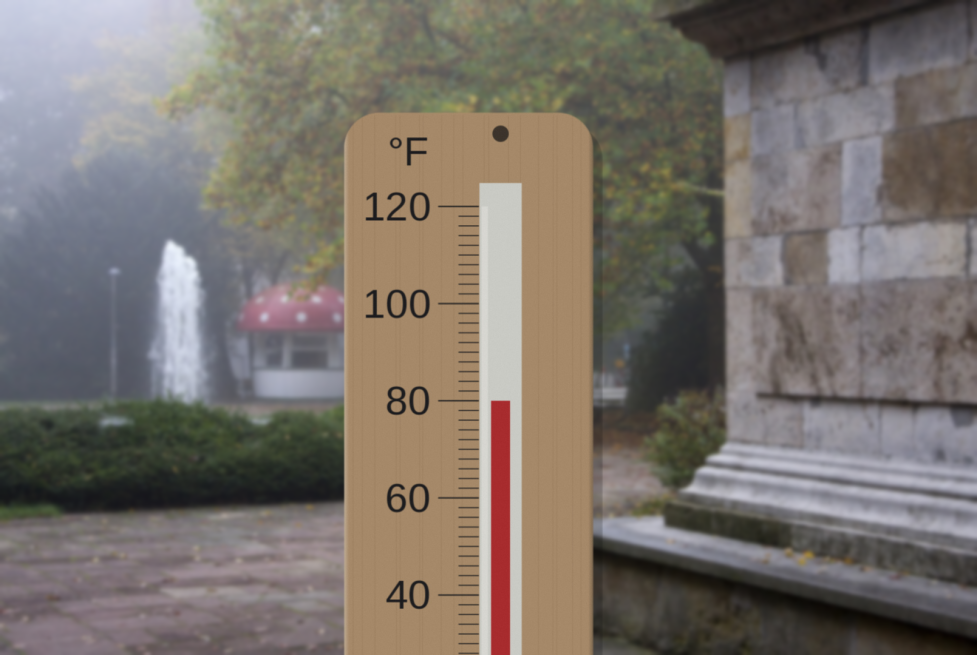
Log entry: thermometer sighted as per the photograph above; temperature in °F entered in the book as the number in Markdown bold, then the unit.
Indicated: **80** °F
